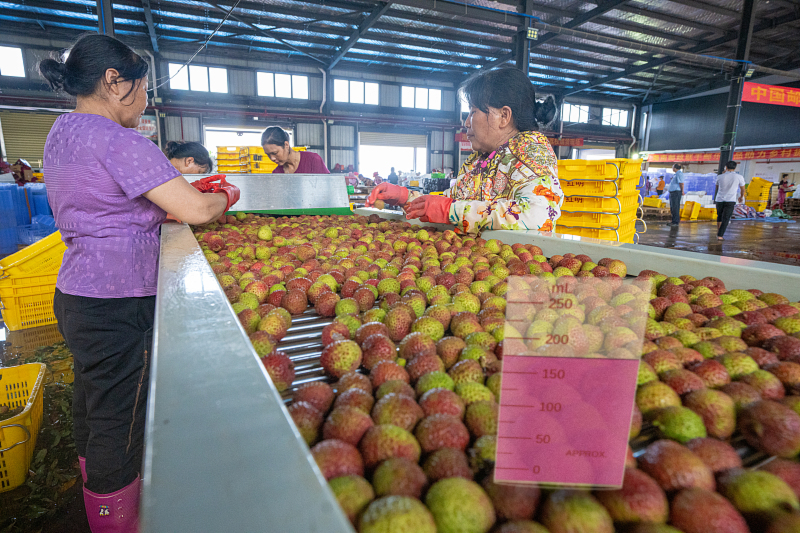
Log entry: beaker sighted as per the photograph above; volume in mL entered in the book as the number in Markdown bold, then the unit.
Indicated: **175** mL
